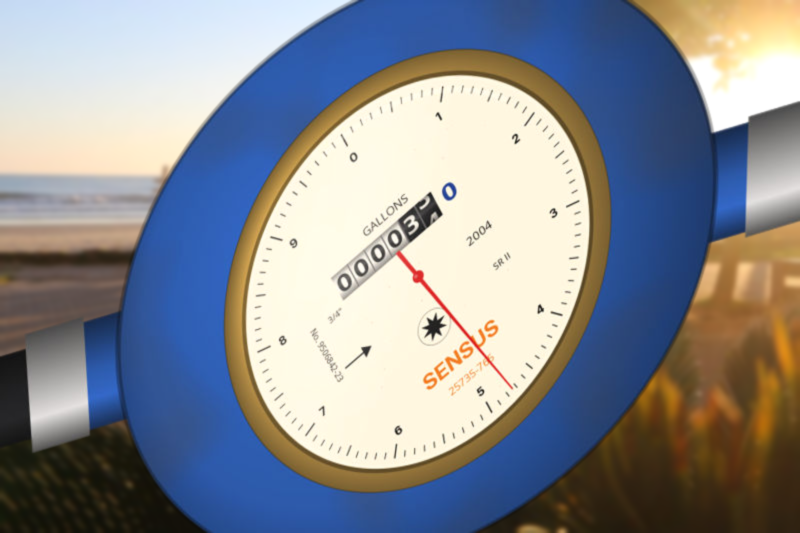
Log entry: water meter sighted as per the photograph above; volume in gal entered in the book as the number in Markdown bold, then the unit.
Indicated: **334.7** gal
